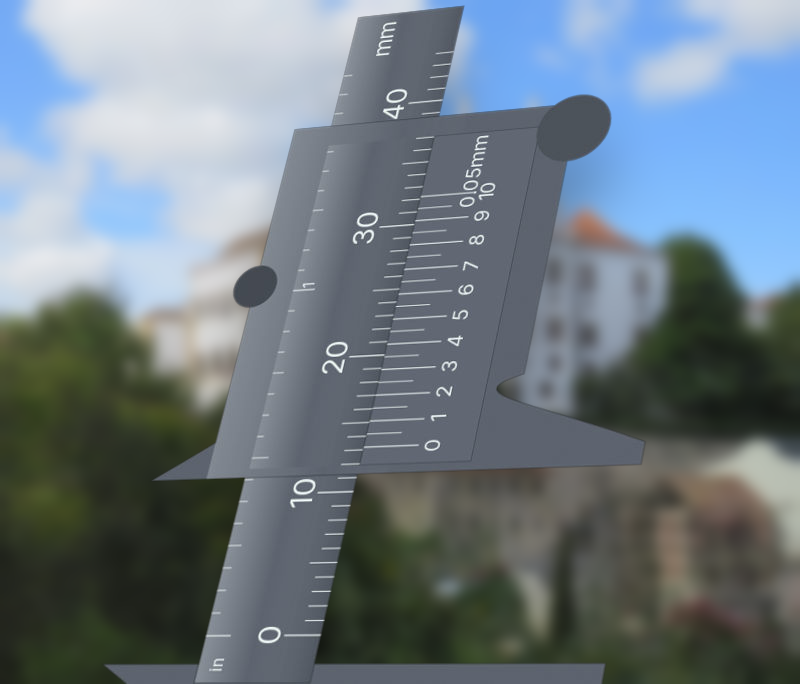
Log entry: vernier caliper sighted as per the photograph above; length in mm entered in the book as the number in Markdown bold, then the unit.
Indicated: **13.2** mm
